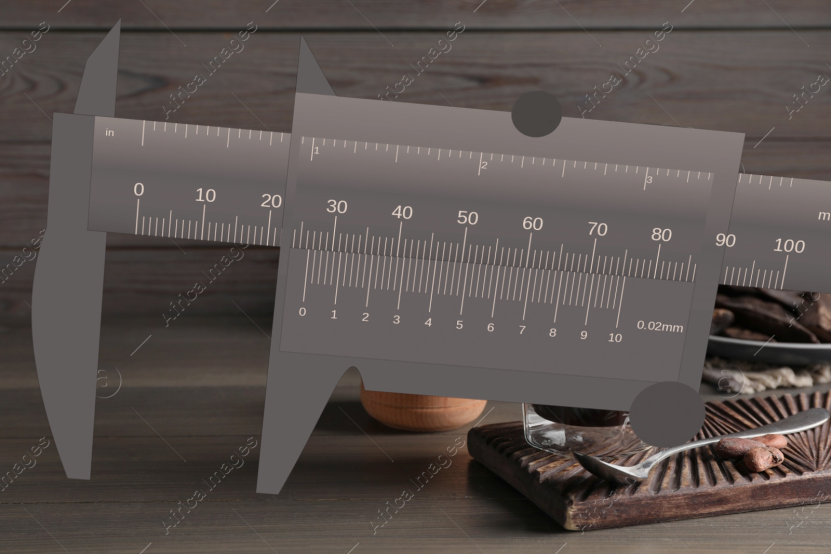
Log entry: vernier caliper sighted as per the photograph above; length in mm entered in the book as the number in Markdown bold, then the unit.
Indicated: **26.4** mm
